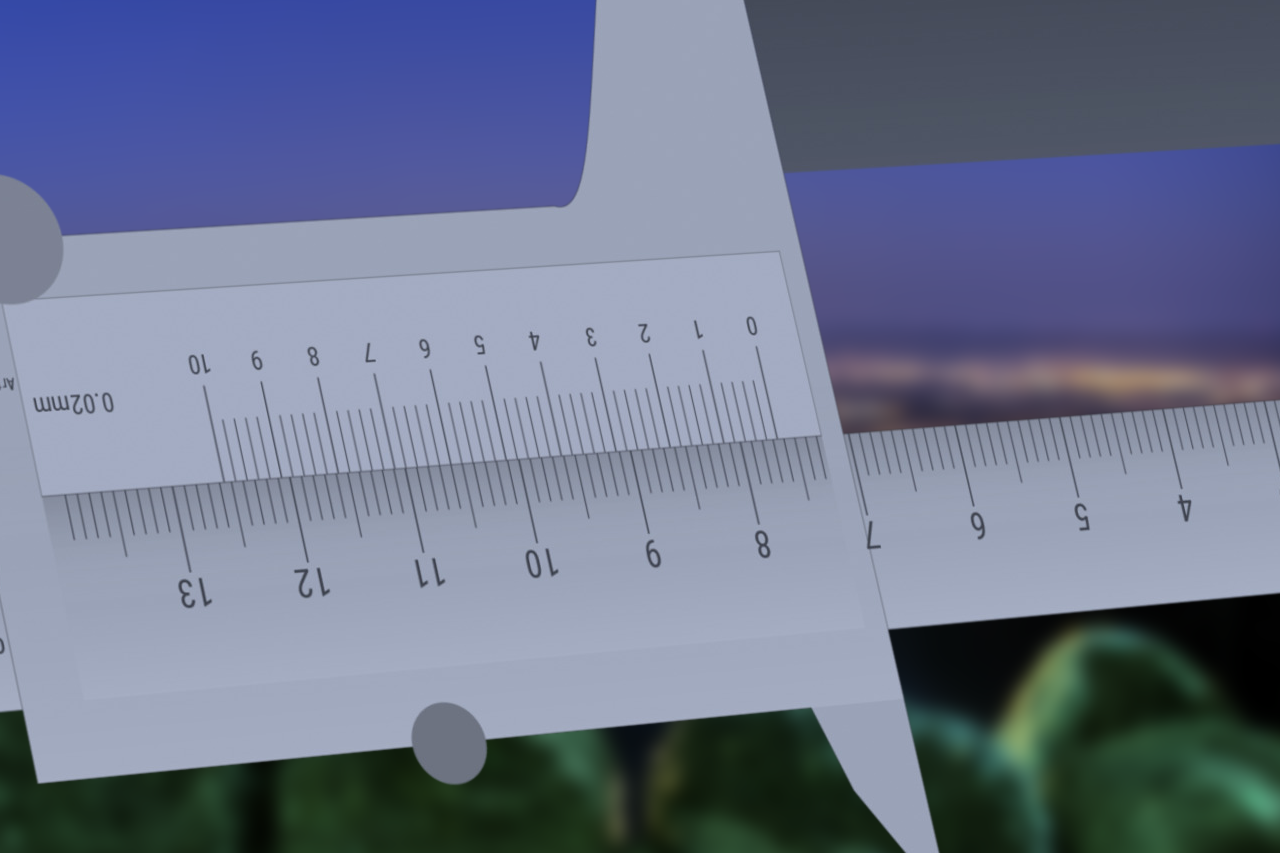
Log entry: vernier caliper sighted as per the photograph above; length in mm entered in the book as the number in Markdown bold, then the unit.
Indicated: **76.6** mm
